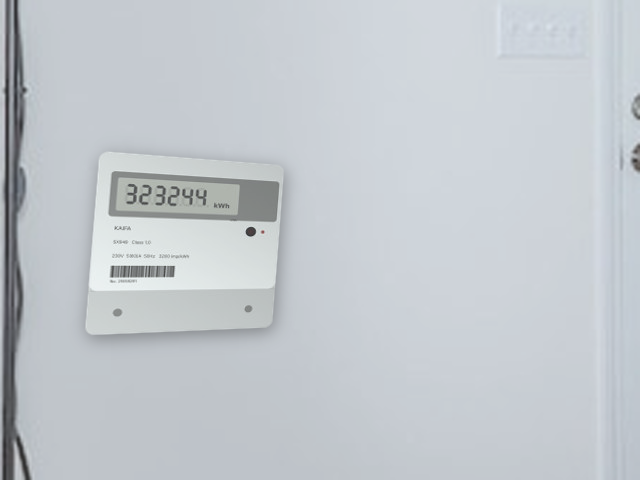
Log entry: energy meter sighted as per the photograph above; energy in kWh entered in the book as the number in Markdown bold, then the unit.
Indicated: **323244** kWh
